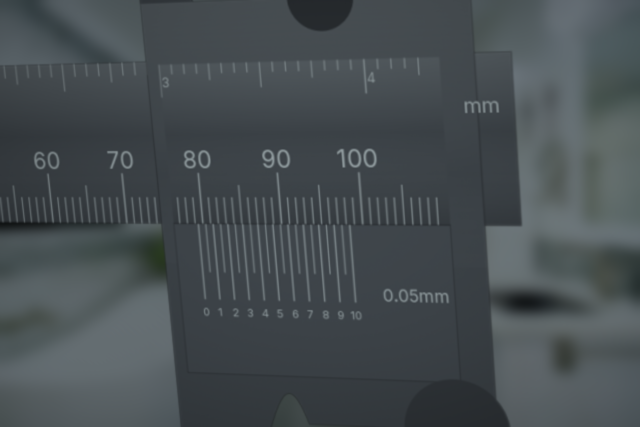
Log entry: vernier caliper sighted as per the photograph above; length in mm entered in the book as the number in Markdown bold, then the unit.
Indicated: **79.4** mm
